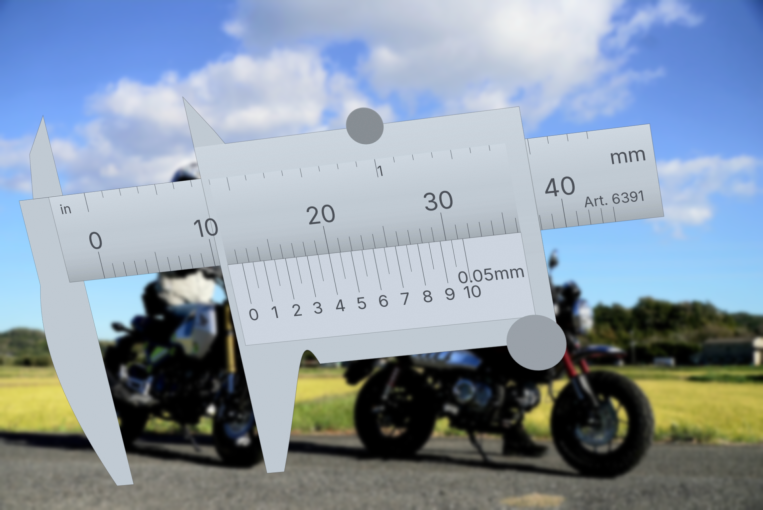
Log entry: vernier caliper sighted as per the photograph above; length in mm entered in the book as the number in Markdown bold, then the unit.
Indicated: **12.4** mm
